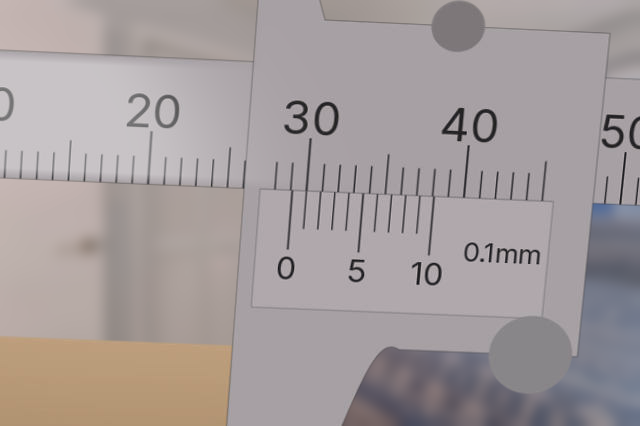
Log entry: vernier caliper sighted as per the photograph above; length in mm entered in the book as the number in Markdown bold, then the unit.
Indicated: **29.1** mm
